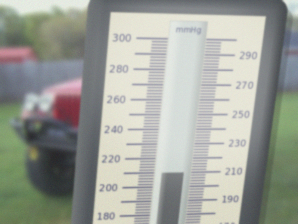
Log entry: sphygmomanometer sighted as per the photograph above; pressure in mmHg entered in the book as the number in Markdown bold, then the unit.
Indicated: **210** mmHg
